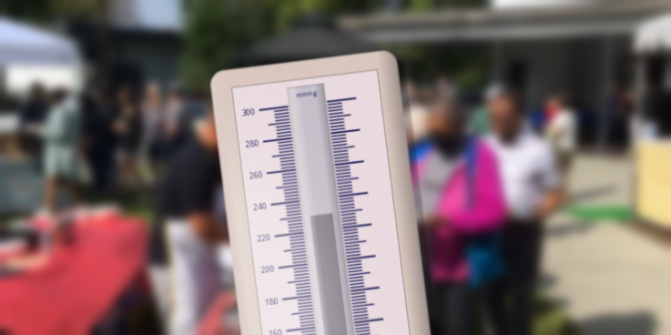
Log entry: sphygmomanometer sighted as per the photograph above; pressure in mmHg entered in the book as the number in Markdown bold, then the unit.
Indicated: **230** mmHg
